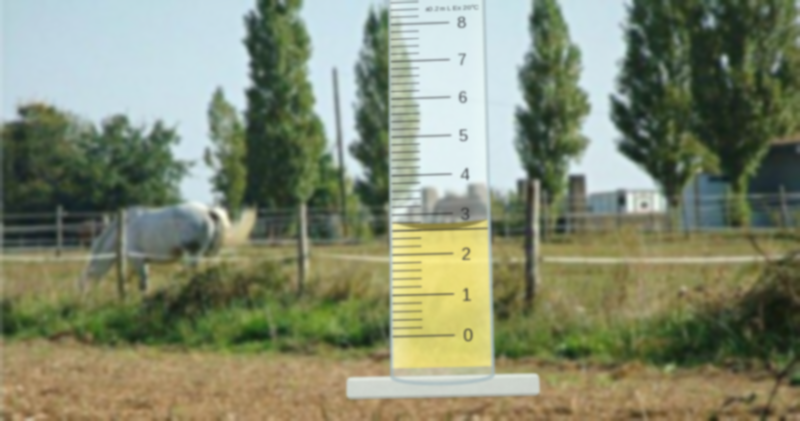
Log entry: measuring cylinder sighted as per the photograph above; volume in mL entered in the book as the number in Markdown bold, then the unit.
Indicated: **2.6** mL
